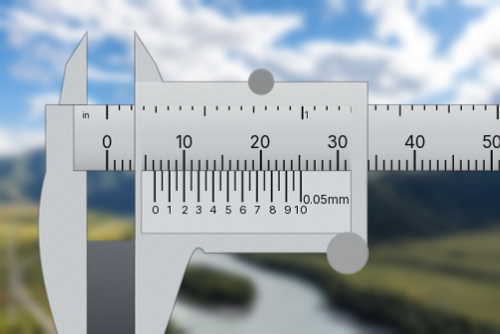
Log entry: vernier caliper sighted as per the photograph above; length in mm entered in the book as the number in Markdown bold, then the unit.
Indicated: **6.2** mm
